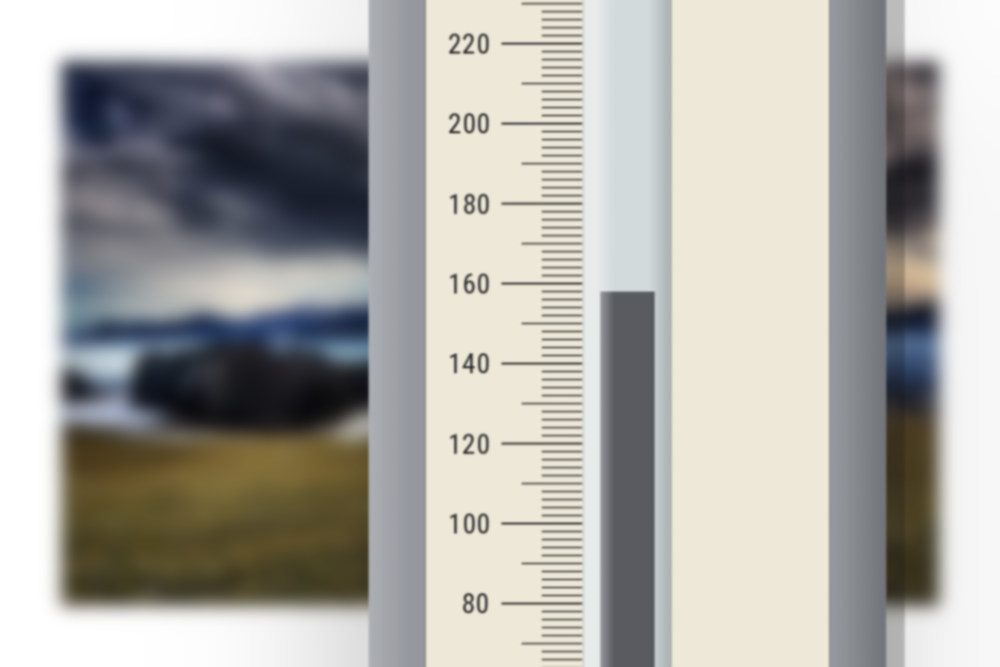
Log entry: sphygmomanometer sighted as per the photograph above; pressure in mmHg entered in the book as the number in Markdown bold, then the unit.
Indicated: **158** mmHg
